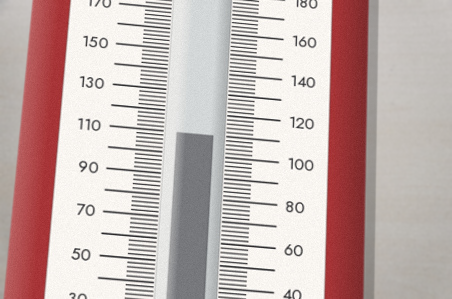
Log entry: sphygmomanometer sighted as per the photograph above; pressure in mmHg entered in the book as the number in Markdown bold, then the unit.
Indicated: **110** mmHg
